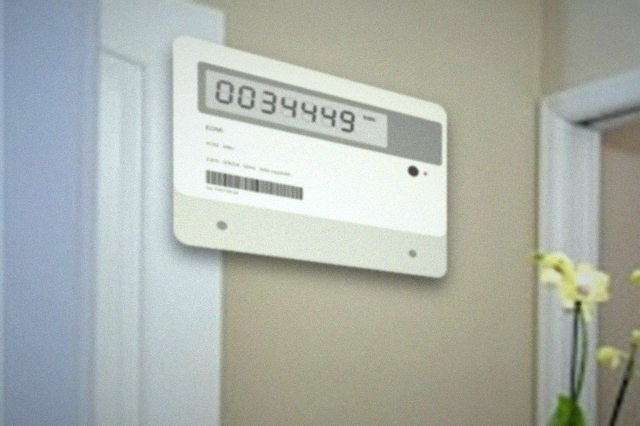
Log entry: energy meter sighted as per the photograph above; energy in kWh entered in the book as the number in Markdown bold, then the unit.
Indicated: **34449** kWh
